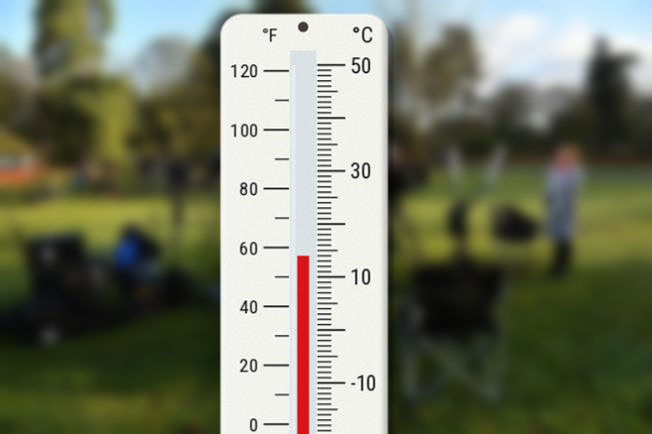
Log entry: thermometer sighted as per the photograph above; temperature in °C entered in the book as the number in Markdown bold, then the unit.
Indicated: **14** °C
